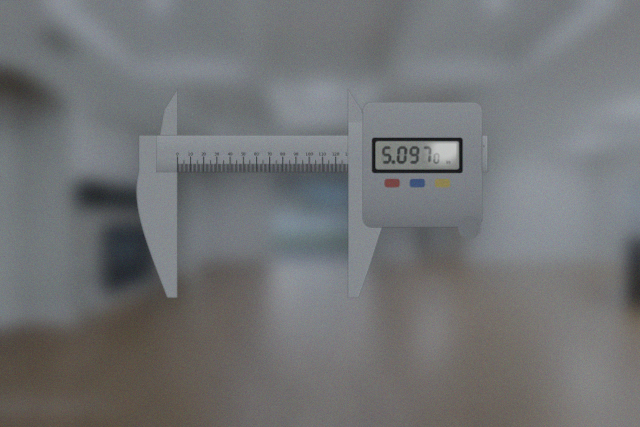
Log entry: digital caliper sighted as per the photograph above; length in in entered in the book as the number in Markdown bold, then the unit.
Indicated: **5.0970** in
